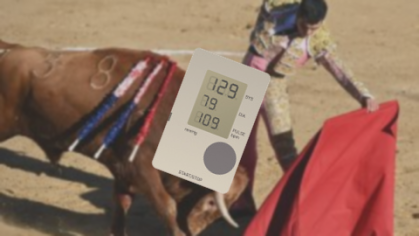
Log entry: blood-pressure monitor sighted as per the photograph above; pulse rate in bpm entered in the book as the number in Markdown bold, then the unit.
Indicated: **109** bpm
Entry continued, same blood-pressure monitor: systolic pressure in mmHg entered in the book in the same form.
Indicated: **129** mmHg
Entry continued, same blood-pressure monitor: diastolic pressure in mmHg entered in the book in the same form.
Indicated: **79** mmHg
